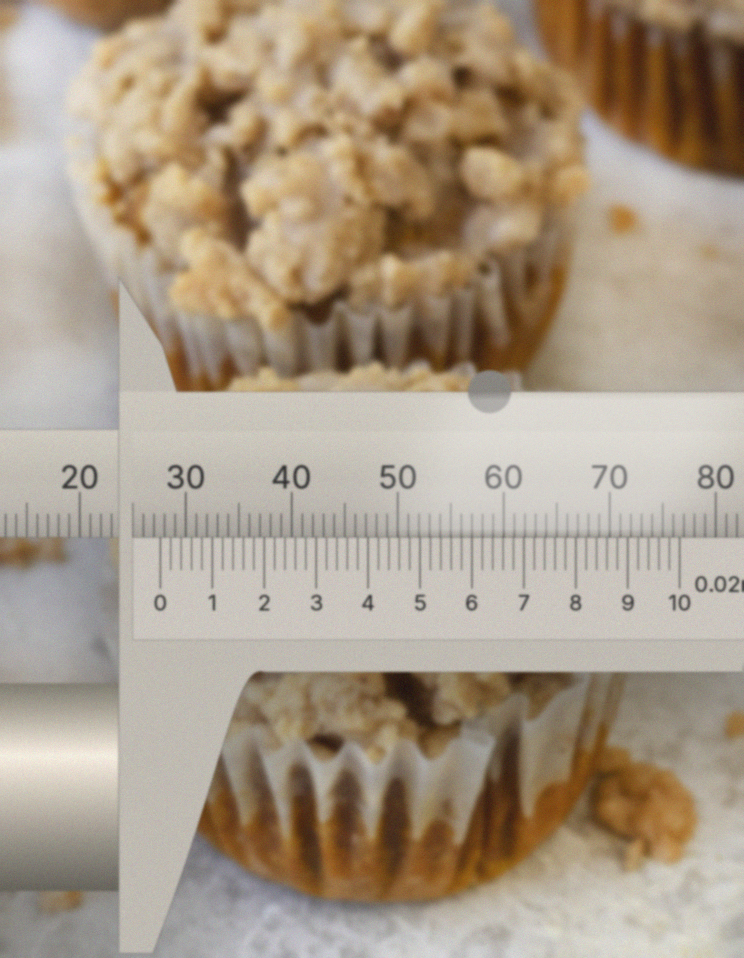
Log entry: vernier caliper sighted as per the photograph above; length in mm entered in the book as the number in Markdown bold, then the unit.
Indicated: **27.6** mm
